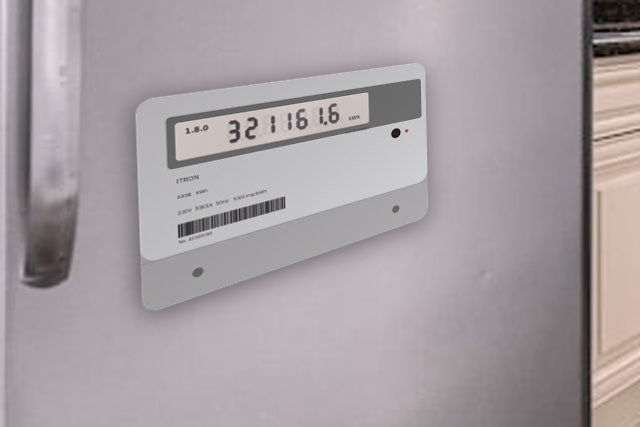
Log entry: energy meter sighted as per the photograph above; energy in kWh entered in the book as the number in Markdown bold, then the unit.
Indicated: **321161.6** kWh
